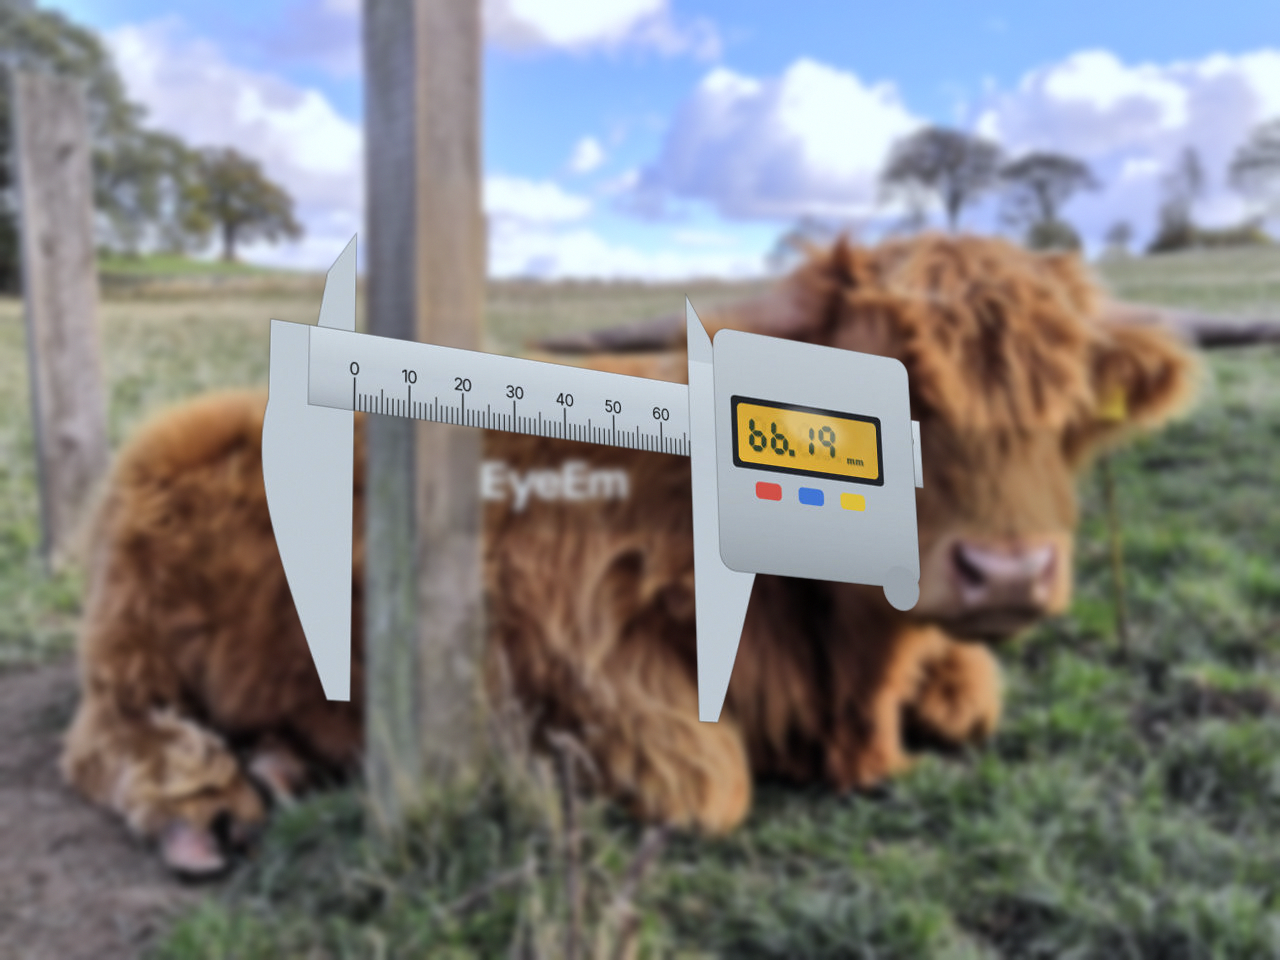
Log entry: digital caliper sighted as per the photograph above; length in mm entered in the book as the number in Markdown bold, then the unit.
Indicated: **66.19** mm
